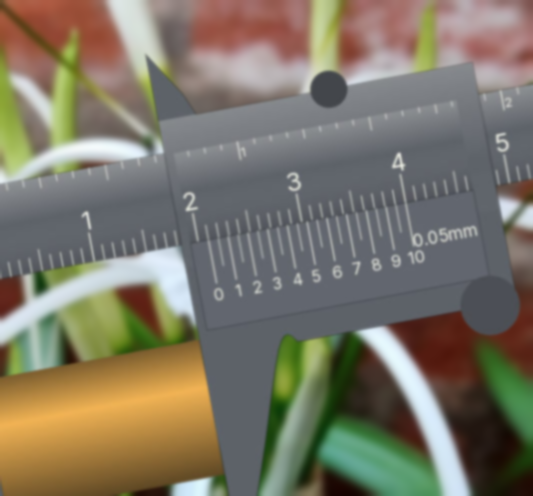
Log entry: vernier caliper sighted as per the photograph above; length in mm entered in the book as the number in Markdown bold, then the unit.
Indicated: **21.0** mm
